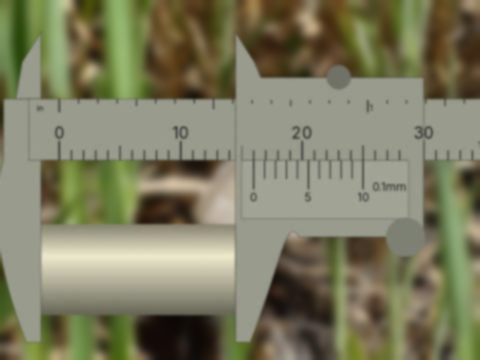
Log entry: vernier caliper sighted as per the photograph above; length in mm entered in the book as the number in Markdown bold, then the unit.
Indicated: **16.0** mm
